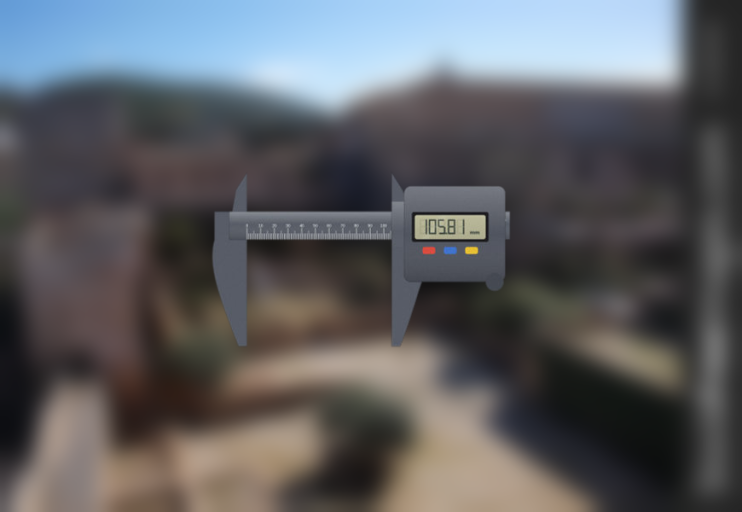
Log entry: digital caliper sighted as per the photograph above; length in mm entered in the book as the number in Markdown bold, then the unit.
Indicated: **105.81** mm
